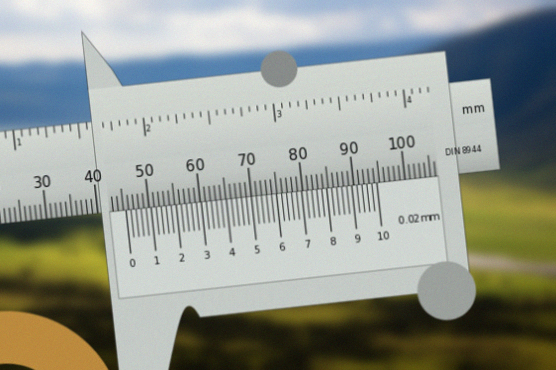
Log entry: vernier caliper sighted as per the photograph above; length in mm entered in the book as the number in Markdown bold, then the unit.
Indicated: **45.5** mm
